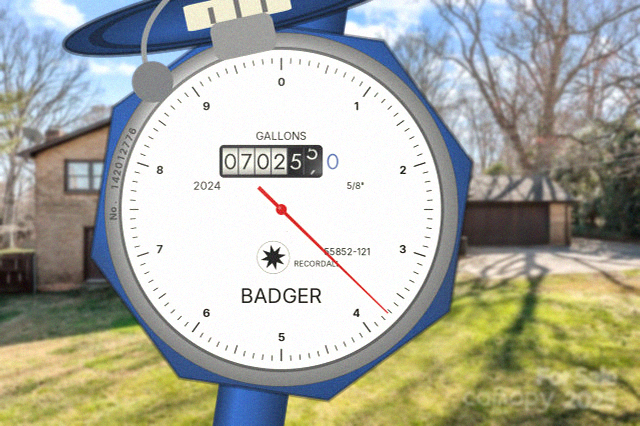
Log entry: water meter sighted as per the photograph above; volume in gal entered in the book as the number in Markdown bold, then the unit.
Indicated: **702553.7** gal
